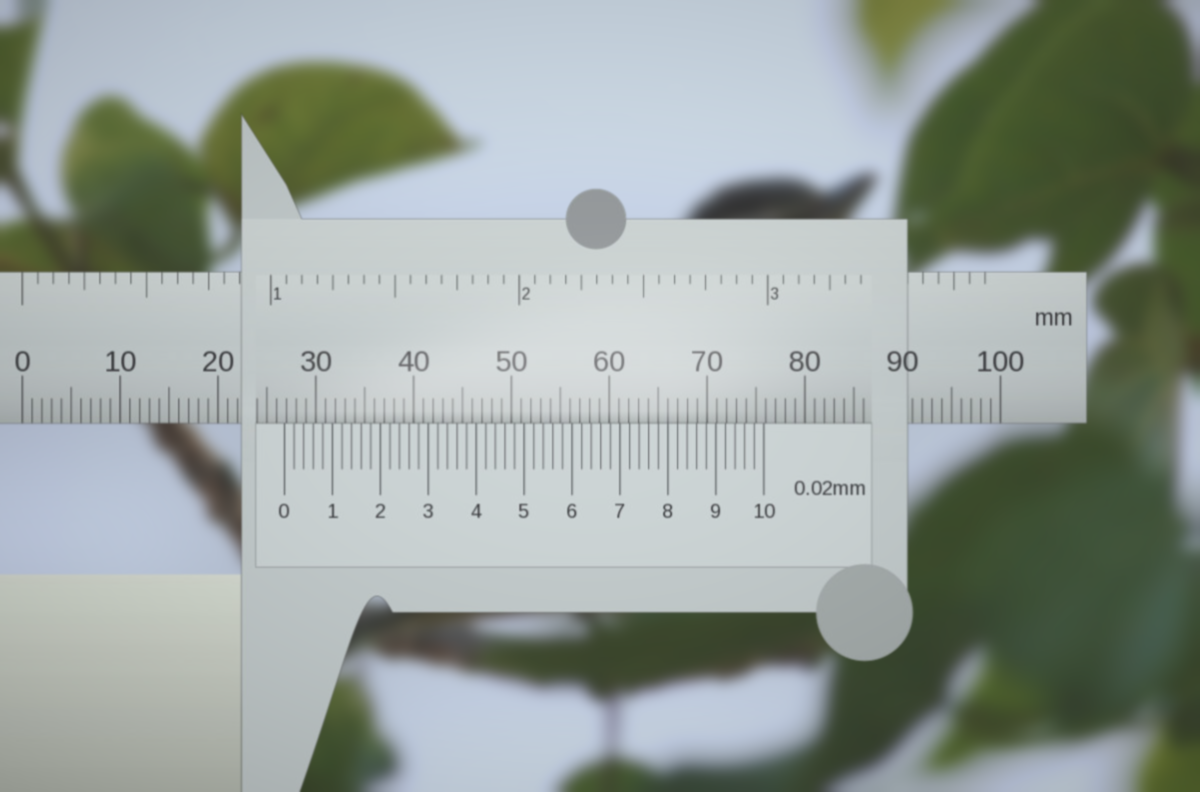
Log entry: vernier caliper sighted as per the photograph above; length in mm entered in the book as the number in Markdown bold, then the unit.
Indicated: **26.8** mm
